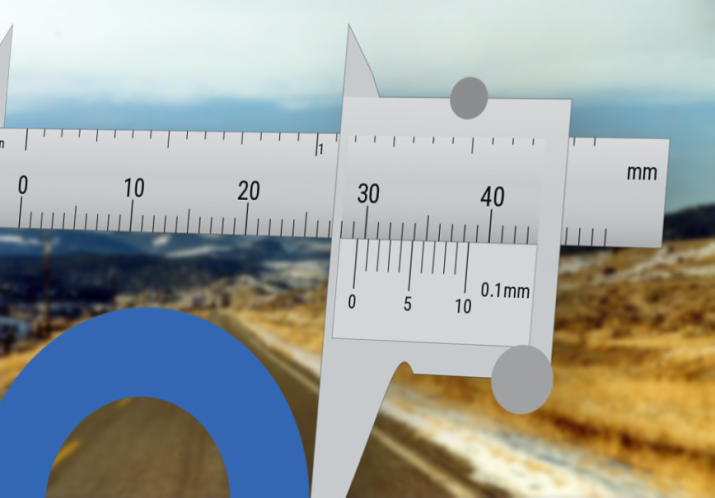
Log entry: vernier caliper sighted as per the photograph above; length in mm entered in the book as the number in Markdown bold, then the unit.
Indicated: **29.4** mm
